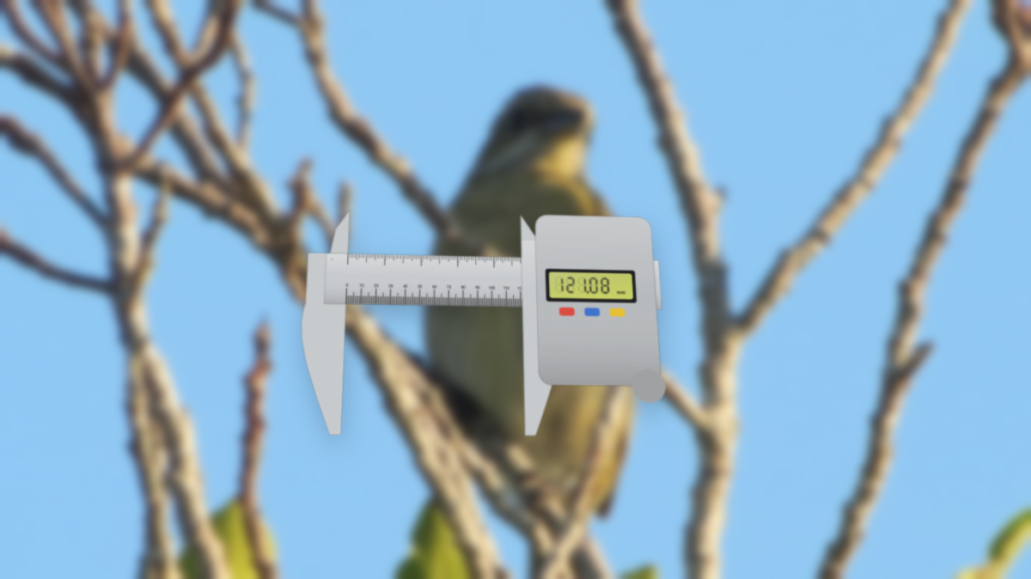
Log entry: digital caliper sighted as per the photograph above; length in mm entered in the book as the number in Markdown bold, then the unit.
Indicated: **121.08** mm
